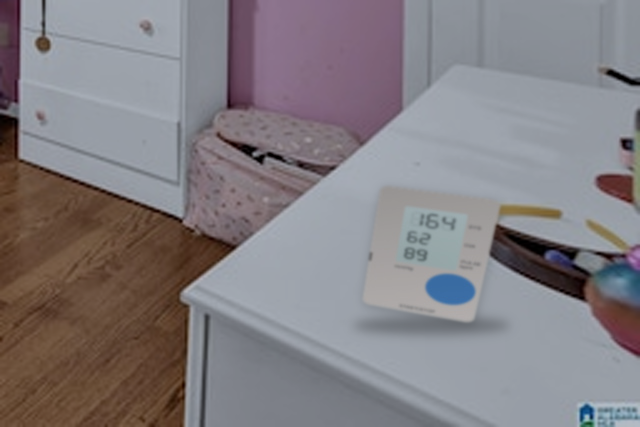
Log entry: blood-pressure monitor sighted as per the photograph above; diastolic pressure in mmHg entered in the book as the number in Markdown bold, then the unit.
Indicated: **62** mmHg
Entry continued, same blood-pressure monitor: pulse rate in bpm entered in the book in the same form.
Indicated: **89** bpm
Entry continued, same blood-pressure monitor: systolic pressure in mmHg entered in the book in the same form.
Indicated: **164** mmHg
